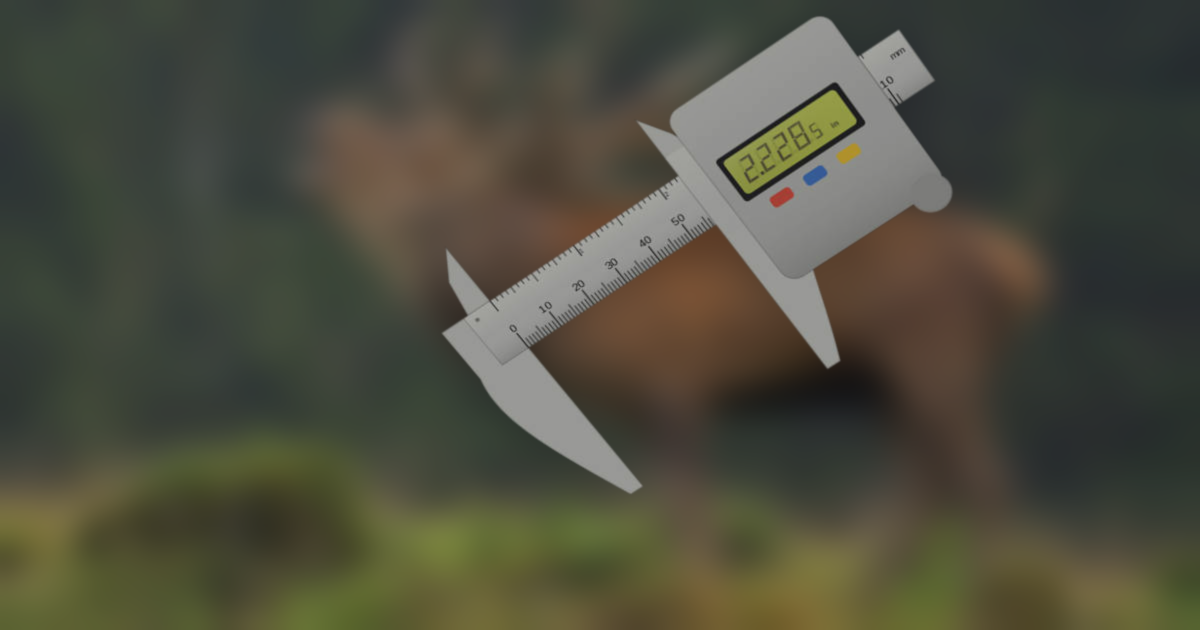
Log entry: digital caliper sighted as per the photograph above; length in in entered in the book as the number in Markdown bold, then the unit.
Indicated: **2.2285** in
